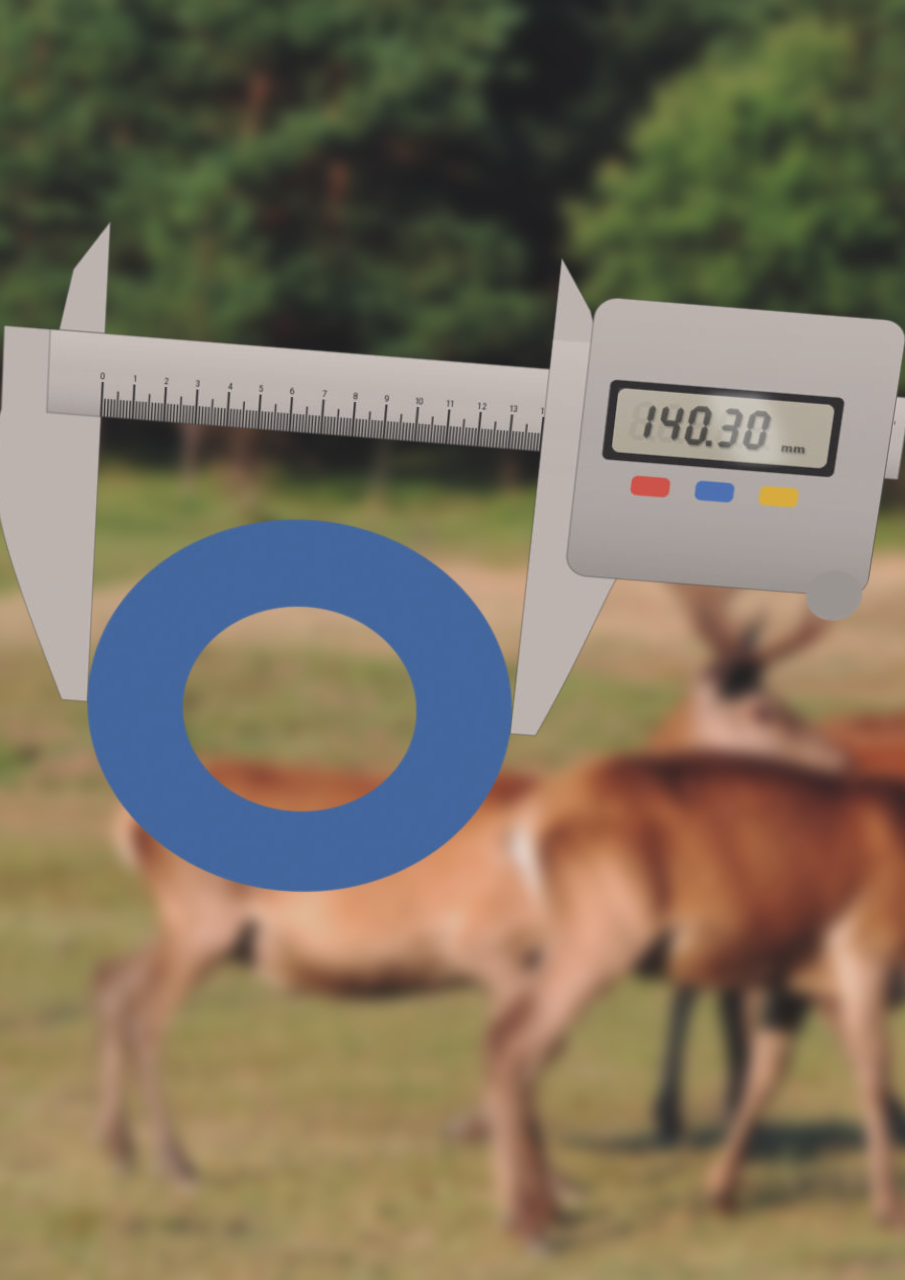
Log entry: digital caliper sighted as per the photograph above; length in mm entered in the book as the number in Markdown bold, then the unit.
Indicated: **140.30** mm
